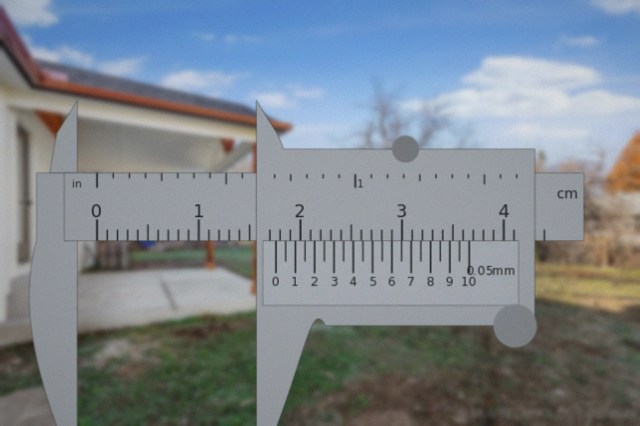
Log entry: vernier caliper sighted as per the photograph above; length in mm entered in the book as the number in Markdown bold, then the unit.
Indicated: **17.6** mm
